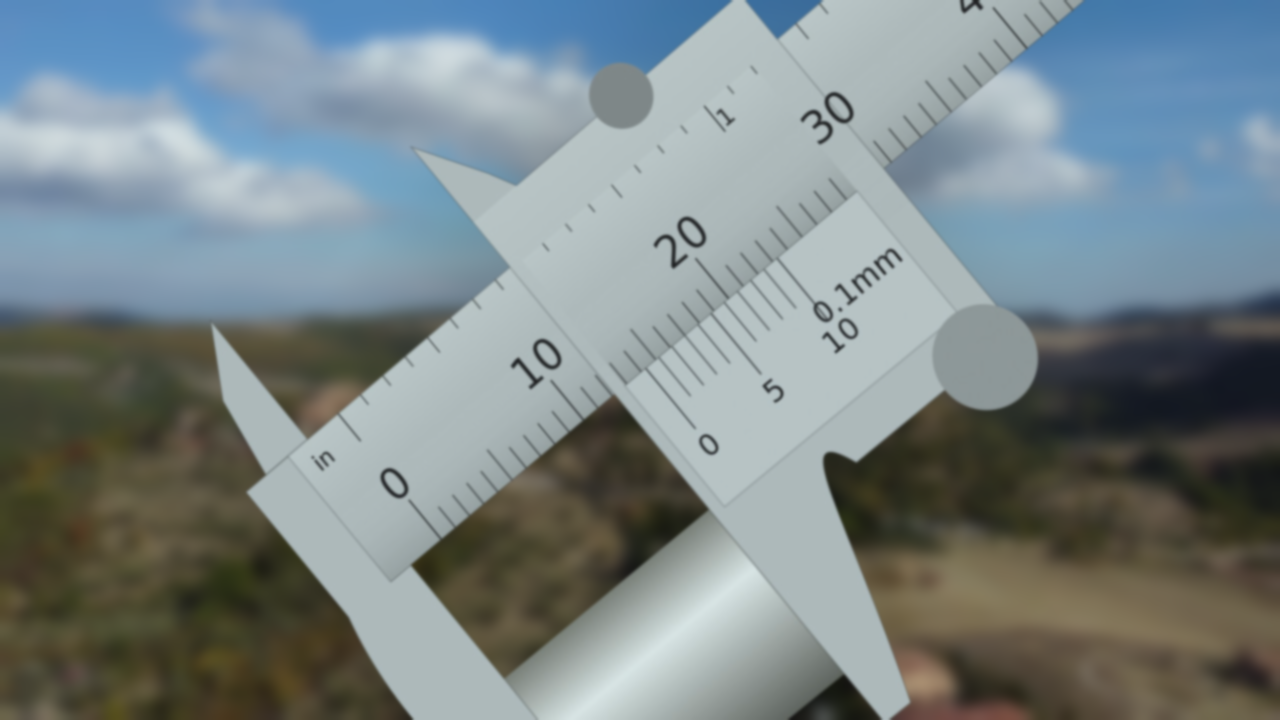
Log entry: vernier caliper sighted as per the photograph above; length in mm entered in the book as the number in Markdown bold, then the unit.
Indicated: **14.3** mm
